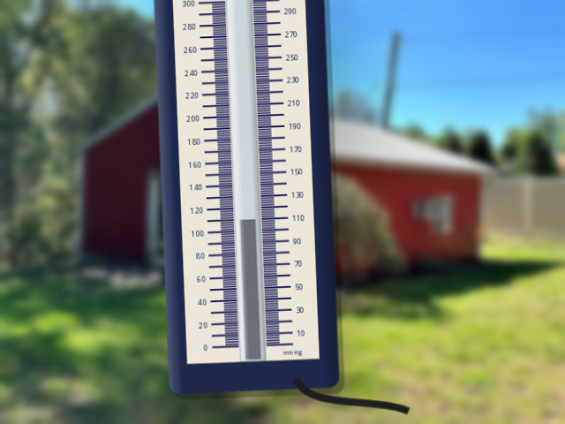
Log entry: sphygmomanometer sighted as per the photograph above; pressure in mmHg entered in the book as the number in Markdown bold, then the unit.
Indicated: **110** mmHg
